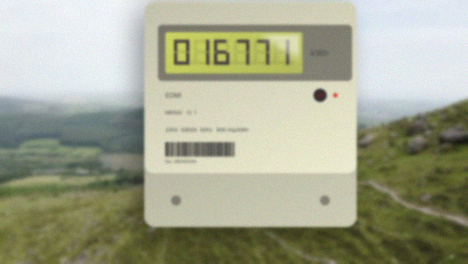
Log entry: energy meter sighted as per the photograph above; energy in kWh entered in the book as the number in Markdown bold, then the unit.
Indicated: **16771** kWh
